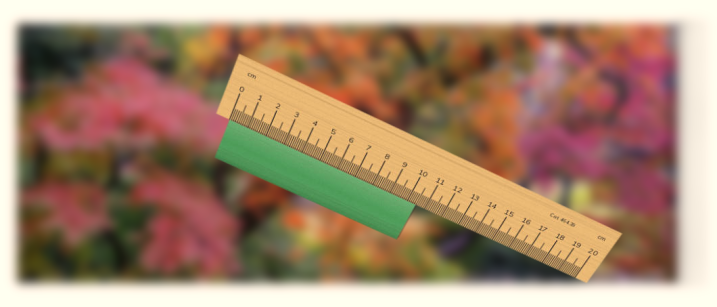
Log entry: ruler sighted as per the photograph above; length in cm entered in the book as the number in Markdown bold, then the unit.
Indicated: **10.5** cm
